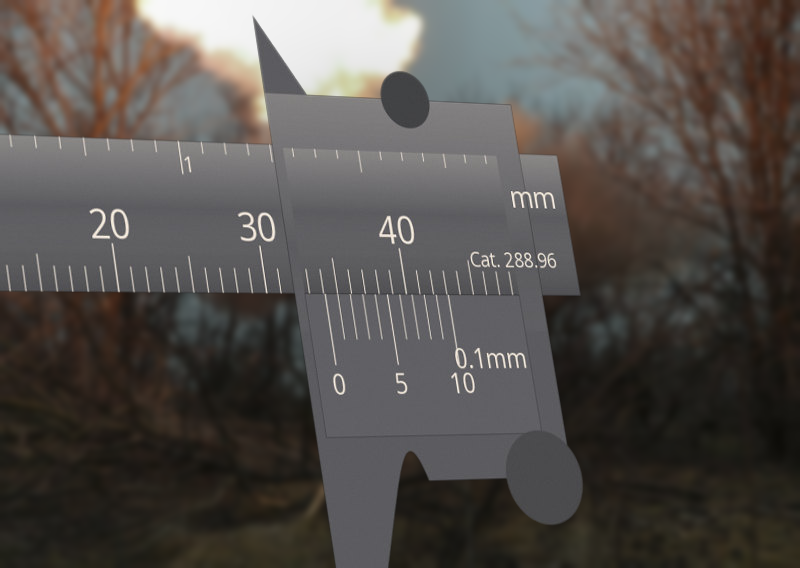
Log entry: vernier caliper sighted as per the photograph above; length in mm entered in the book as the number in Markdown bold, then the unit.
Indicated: **34.1** mm
